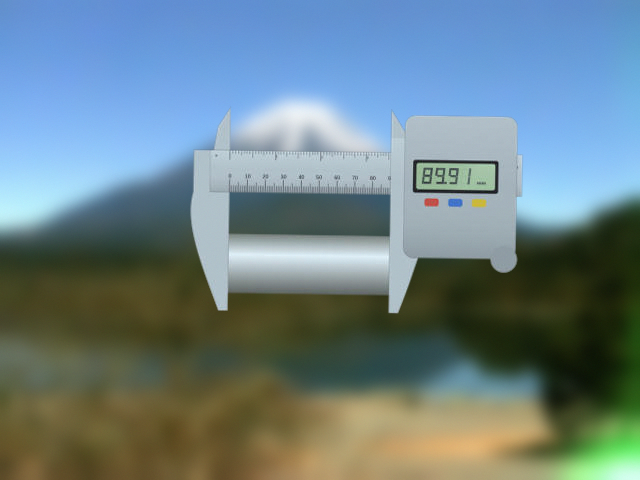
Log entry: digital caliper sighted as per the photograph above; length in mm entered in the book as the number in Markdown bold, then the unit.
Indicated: **89.91** mm
